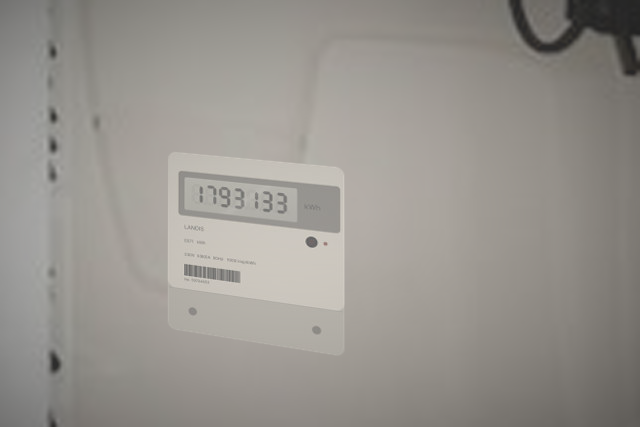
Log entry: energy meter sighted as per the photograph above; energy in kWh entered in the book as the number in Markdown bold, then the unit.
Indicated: **1793133** kWh
